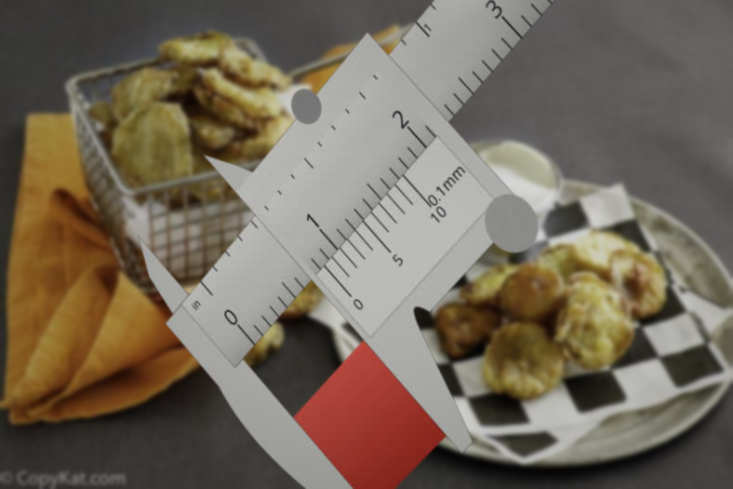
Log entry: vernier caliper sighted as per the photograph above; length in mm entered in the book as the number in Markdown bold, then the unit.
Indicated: **8.4** mm
